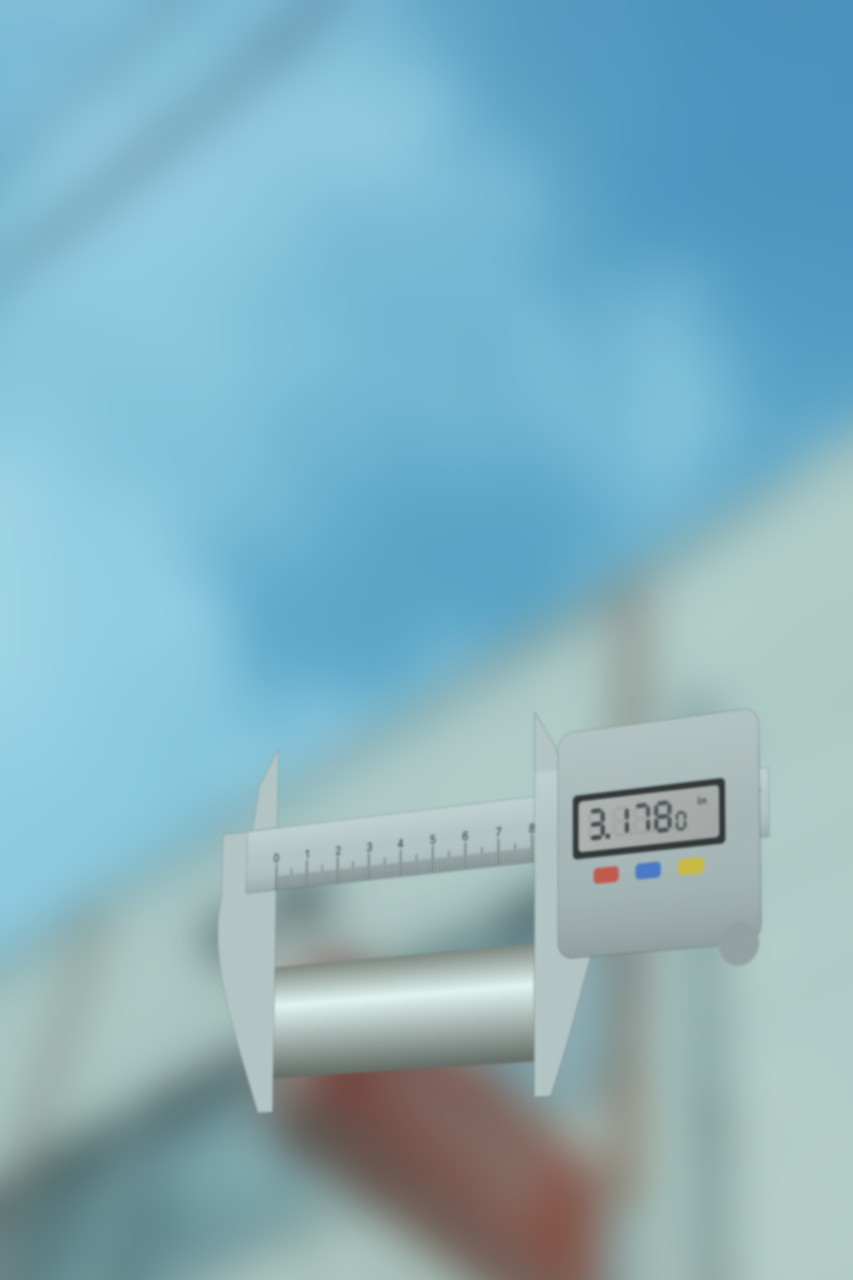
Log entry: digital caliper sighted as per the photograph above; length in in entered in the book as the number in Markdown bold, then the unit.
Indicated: **3.1780** in
